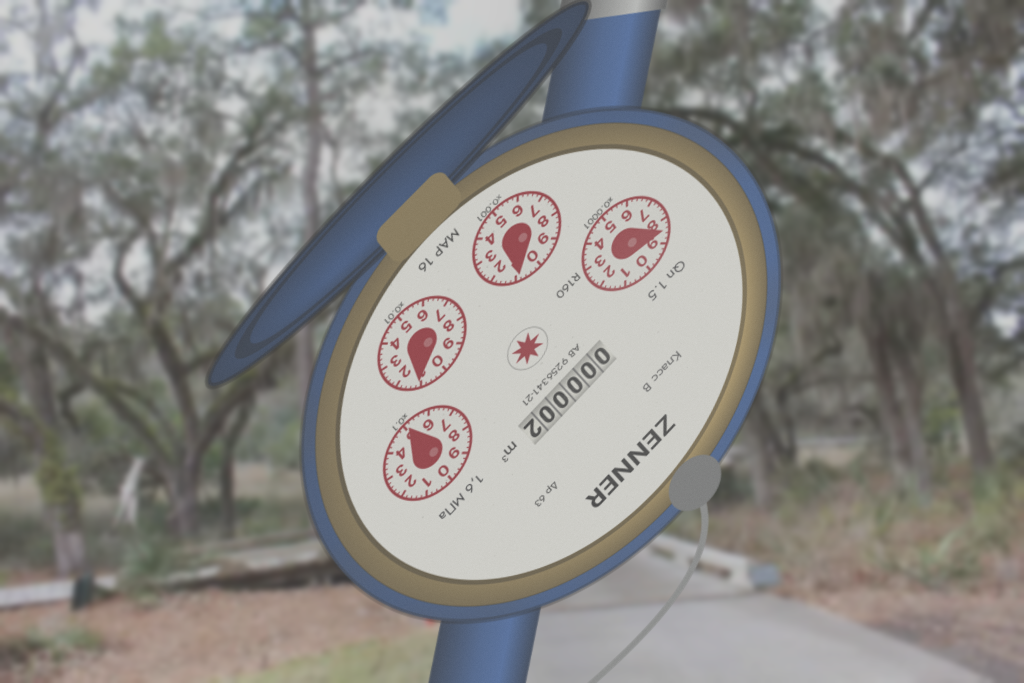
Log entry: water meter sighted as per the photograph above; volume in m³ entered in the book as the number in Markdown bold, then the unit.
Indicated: **2.5108** m³
